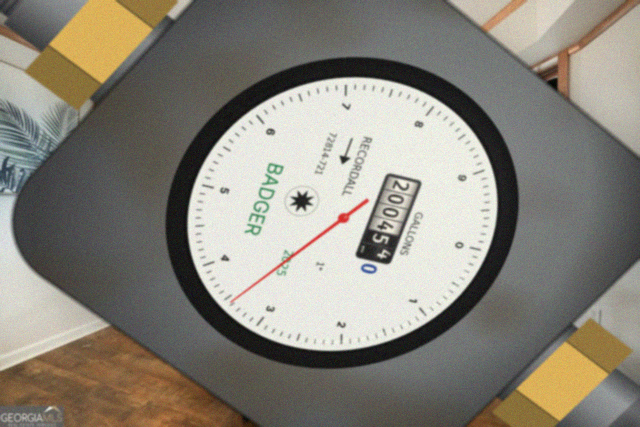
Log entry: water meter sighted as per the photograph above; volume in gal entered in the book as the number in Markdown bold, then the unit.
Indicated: **2004543.4** gal
